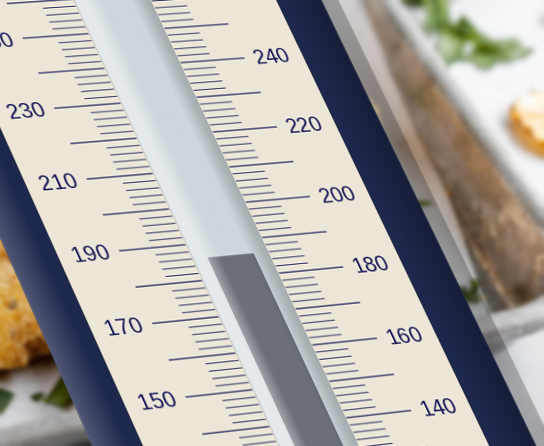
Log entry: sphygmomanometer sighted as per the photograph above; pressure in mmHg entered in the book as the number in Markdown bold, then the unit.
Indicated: **186** mmHg
